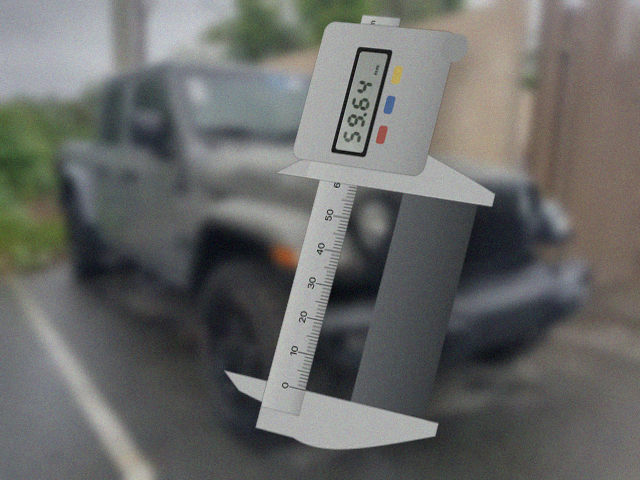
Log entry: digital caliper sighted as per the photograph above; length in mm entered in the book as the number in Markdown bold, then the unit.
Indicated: **59.64** mm
